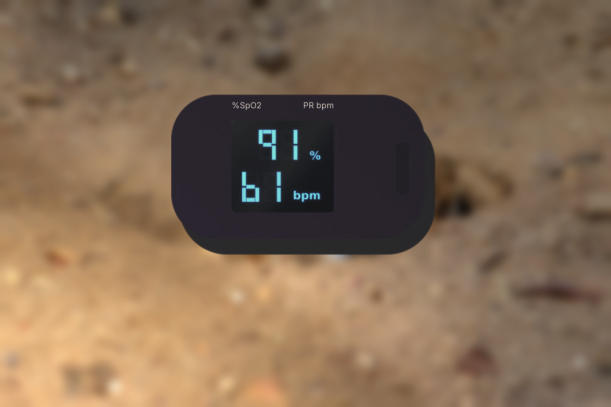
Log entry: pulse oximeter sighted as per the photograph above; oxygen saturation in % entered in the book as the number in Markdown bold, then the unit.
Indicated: **91** %
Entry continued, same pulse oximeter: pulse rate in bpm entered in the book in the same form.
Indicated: **61** bpm
